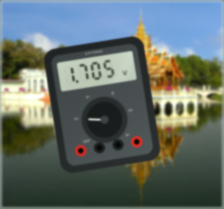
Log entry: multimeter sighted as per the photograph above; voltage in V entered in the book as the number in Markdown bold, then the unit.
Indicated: **1.705** V
